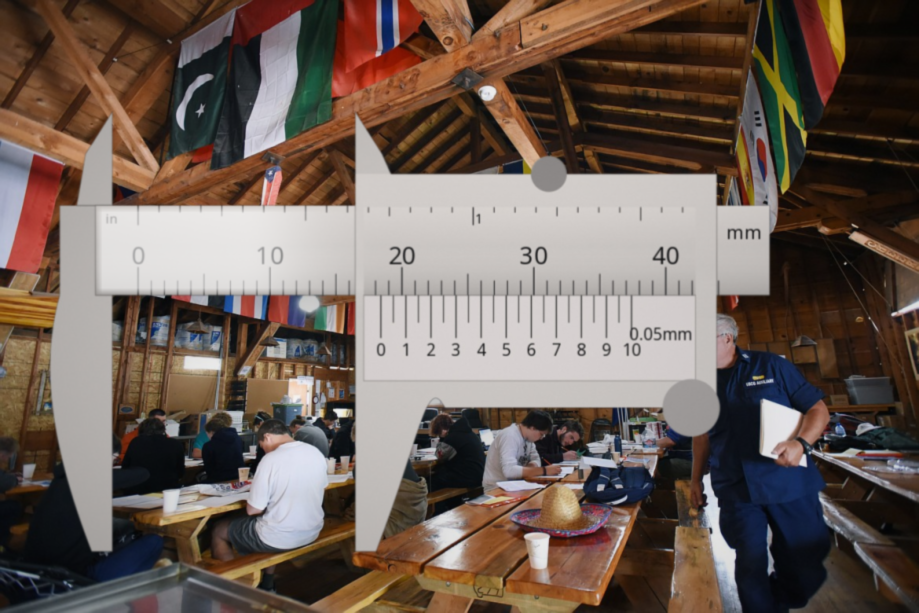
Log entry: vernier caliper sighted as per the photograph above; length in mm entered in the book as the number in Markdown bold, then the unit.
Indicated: **18.4** mm
